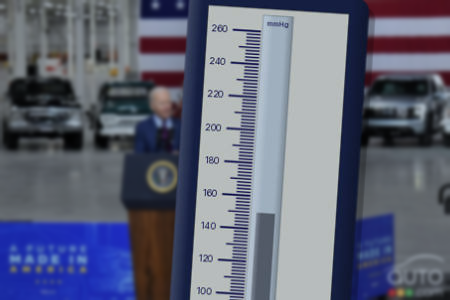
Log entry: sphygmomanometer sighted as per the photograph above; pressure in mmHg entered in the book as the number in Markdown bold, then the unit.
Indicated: **150** mmHg
